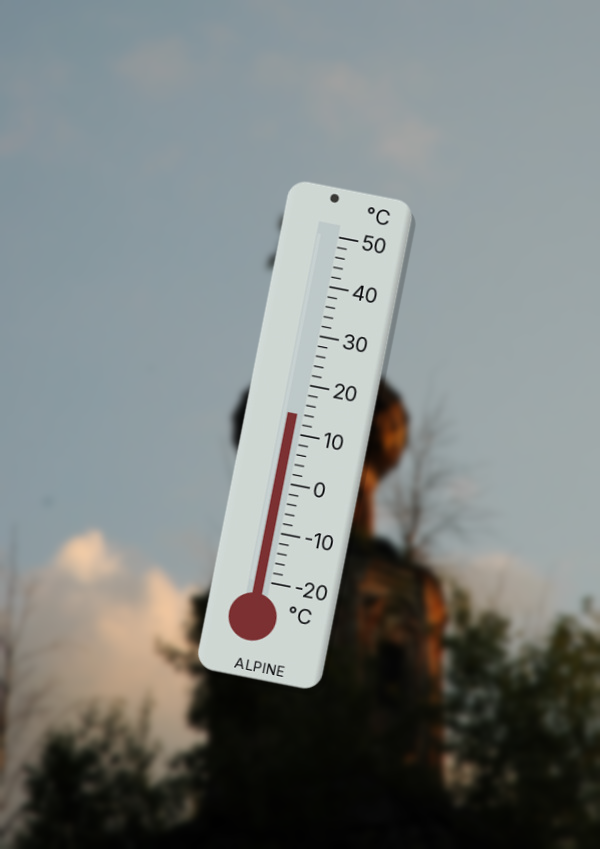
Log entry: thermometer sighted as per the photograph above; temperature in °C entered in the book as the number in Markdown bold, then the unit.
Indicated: **14** °C
